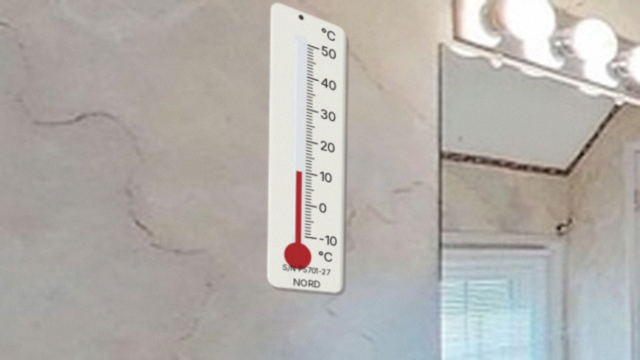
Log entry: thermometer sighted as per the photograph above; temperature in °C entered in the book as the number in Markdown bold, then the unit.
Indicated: **10** °C
